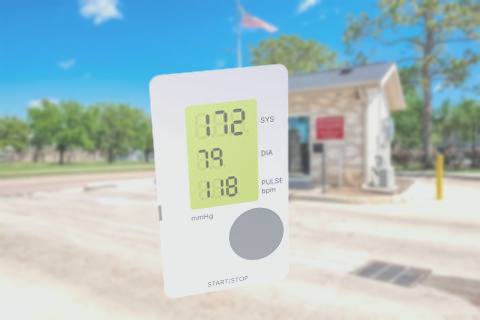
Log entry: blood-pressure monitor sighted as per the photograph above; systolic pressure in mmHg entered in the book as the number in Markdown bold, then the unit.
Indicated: **172** mmHg
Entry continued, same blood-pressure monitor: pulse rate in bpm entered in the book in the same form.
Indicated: **118** bpm
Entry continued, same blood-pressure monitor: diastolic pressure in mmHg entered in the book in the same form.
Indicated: **79** mmHg
